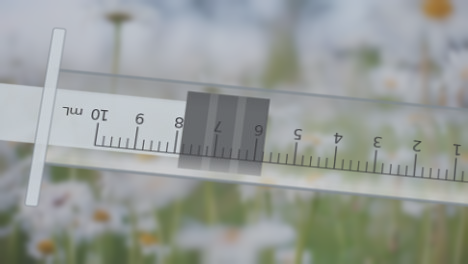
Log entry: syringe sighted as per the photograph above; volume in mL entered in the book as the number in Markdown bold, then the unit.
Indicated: **5.8** mL
